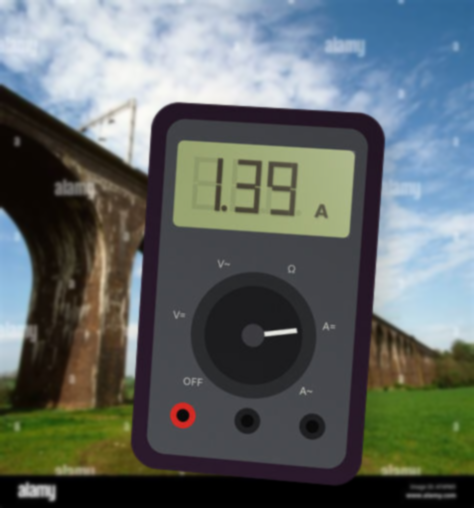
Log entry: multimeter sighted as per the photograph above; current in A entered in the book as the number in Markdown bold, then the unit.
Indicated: **1.39** A
